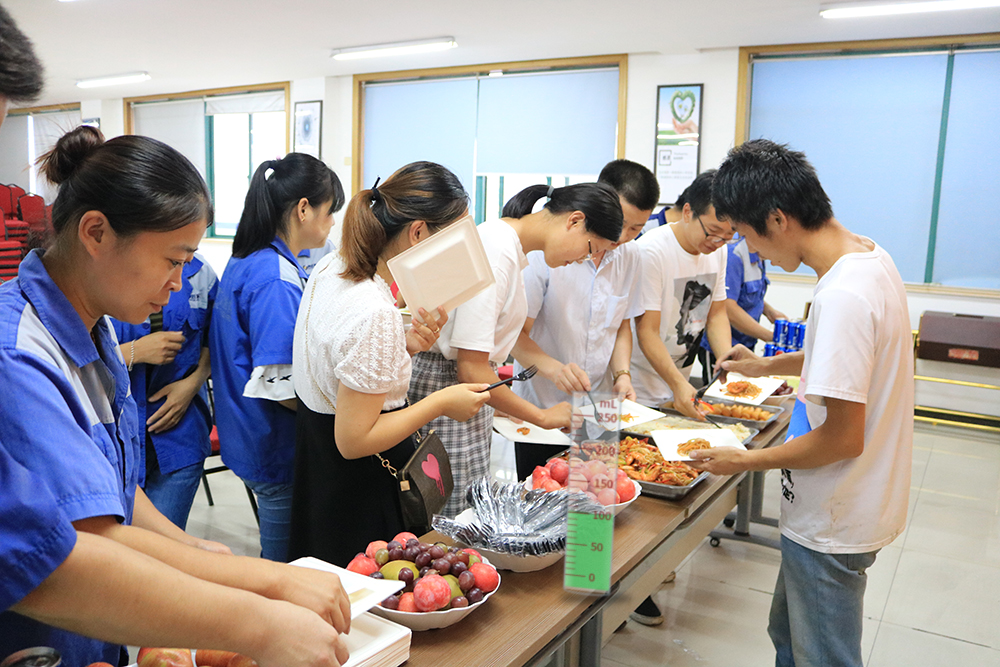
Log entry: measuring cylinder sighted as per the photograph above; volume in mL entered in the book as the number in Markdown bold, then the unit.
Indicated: **100** mL
